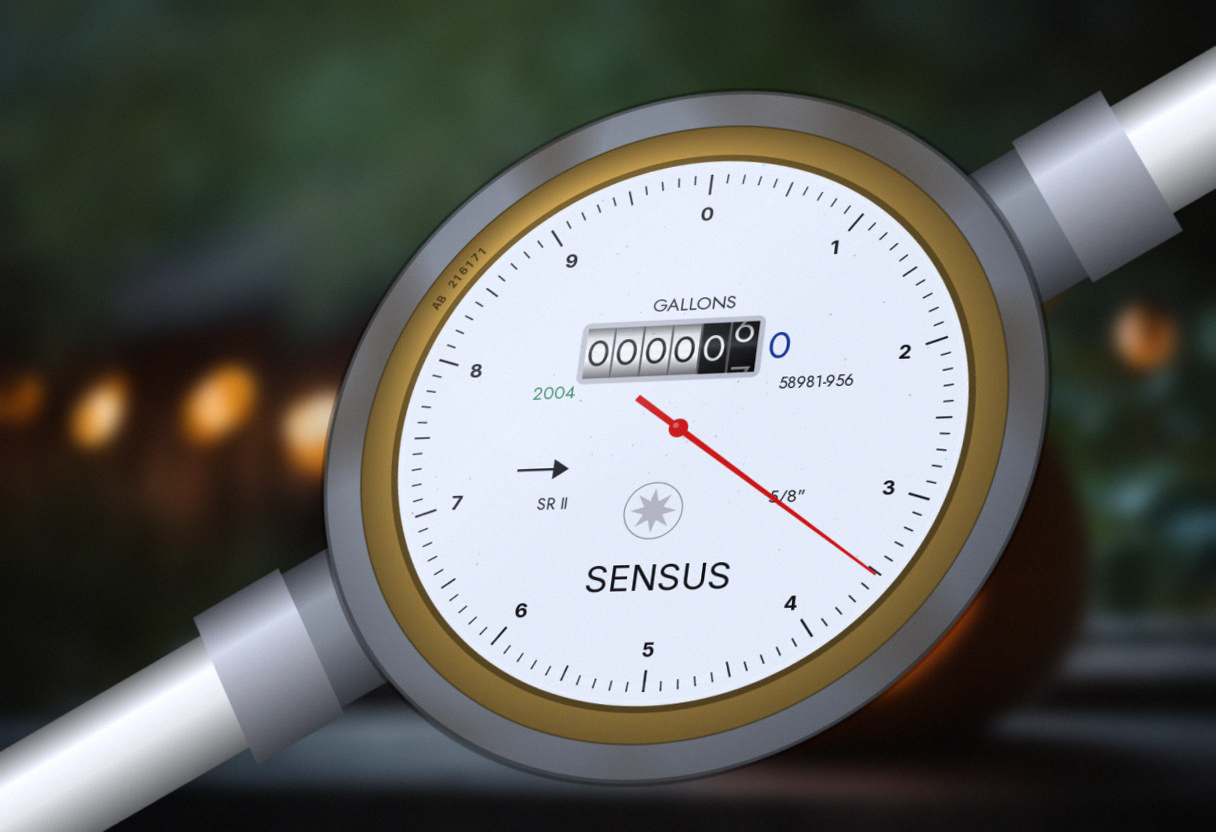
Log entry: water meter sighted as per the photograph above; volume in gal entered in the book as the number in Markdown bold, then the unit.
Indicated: **63.5** gal
